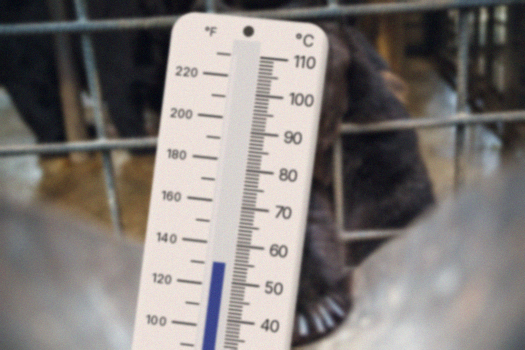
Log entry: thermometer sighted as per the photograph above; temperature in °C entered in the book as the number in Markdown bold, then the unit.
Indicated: **55** °C
